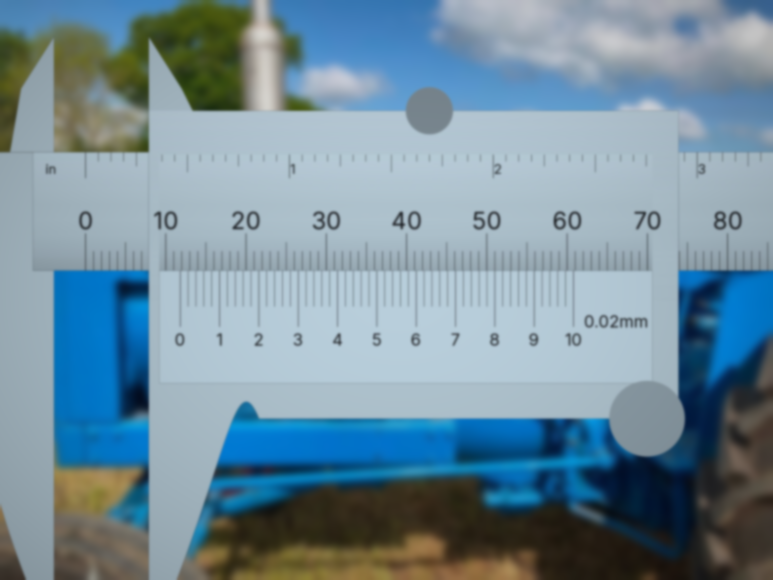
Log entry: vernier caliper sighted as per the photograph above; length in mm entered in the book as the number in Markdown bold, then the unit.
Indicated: **11.8** mm
